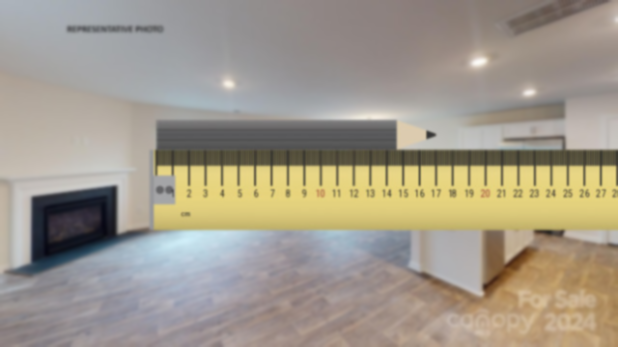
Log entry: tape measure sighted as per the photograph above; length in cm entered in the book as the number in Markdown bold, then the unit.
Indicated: **17** cm
